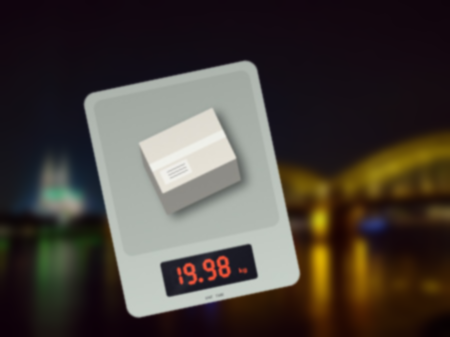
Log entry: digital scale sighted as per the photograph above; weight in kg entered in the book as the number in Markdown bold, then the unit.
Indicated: **19.98** kg
